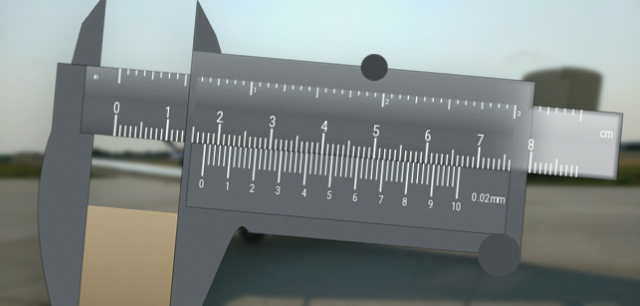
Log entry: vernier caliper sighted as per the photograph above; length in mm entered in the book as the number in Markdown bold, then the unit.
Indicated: **17.5** mm
